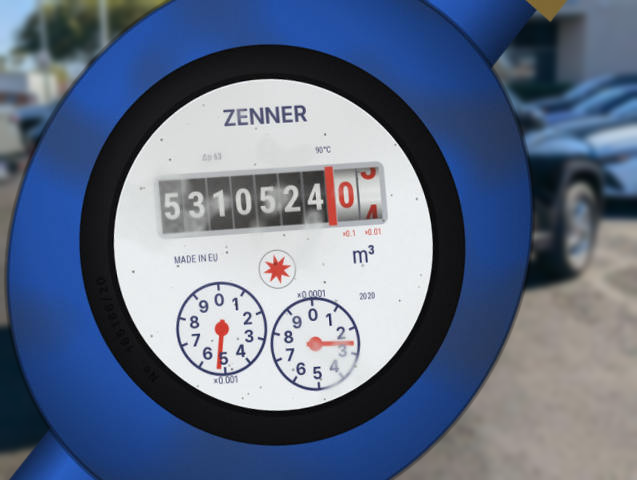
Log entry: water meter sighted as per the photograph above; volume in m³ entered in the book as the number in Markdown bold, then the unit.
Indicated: **5310524.0352** m³
